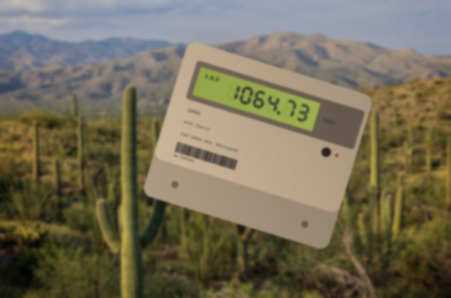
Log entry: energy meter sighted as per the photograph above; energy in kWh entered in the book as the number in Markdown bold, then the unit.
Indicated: **1064.73** kWh
